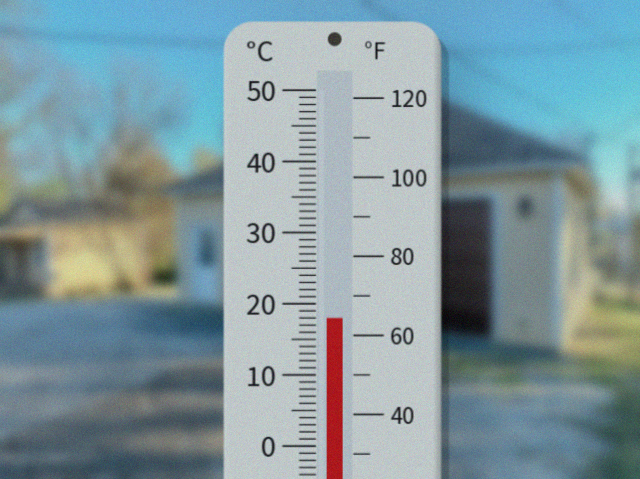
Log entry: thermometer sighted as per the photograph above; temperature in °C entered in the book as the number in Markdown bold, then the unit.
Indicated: **18** °C
